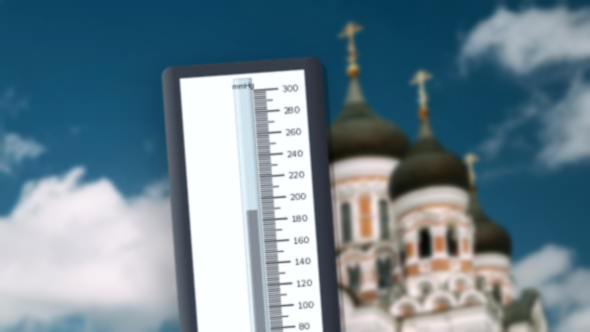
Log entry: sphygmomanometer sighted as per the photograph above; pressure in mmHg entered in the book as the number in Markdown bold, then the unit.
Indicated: **190** mmHg
